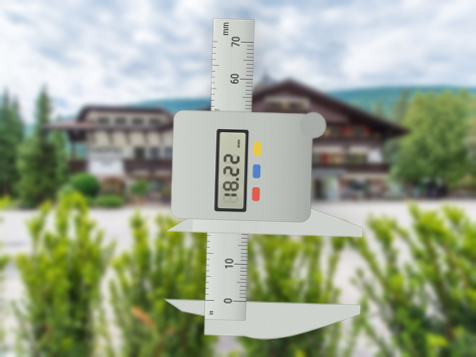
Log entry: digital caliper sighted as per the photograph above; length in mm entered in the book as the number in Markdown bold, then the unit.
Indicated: **18.22** mm
